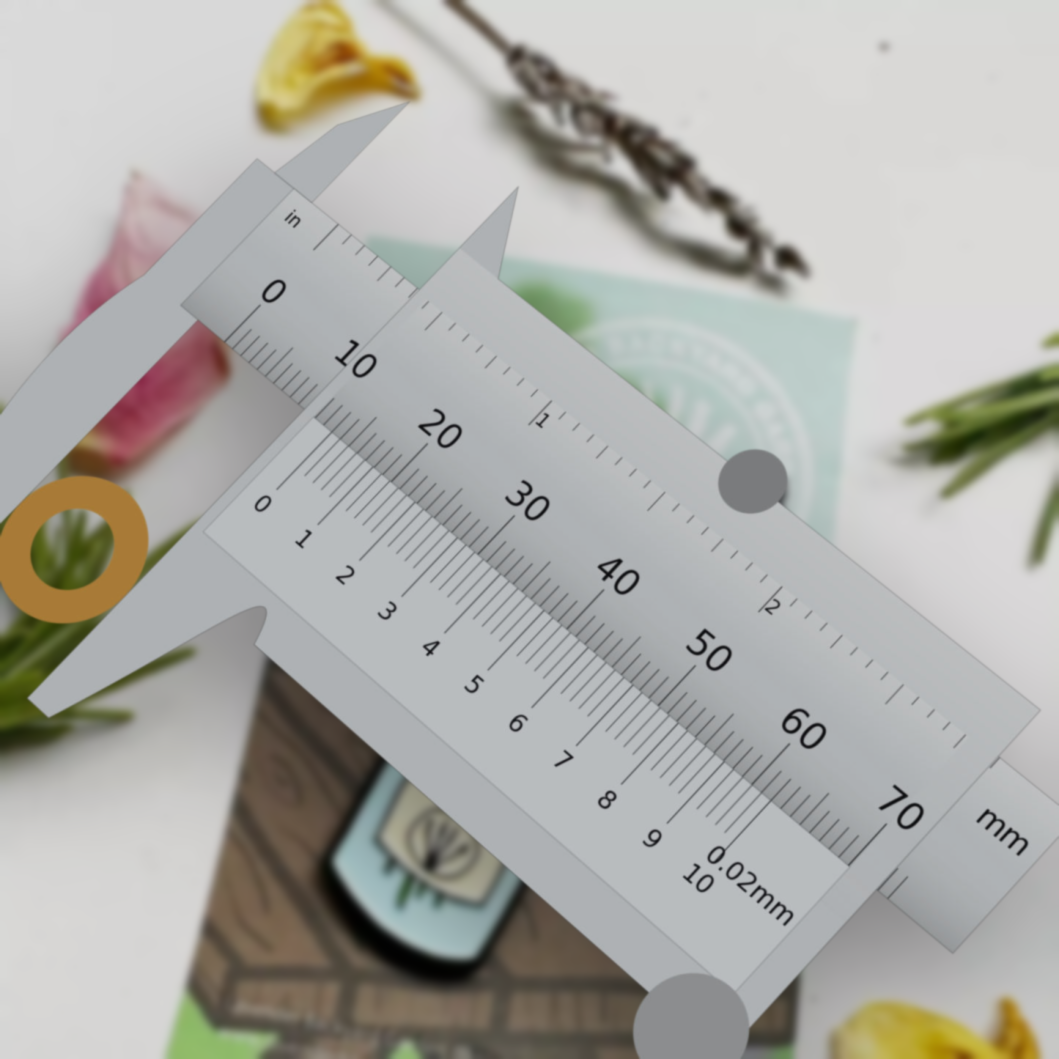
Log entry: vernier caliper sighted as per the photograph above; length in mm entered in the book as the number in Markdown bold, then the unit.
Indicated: **13.0** mm
